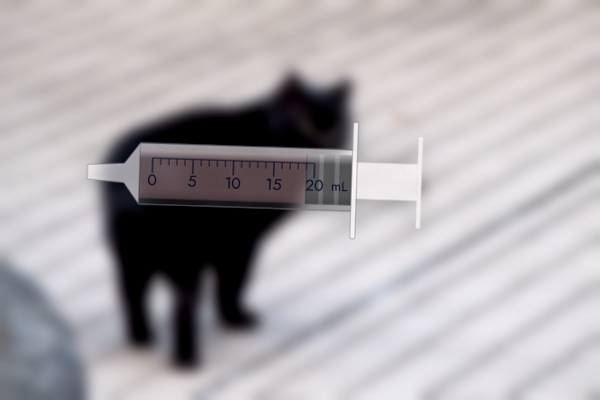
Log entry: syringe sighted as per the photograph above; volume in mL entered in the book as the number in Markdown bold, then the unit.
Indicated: **19** mL
